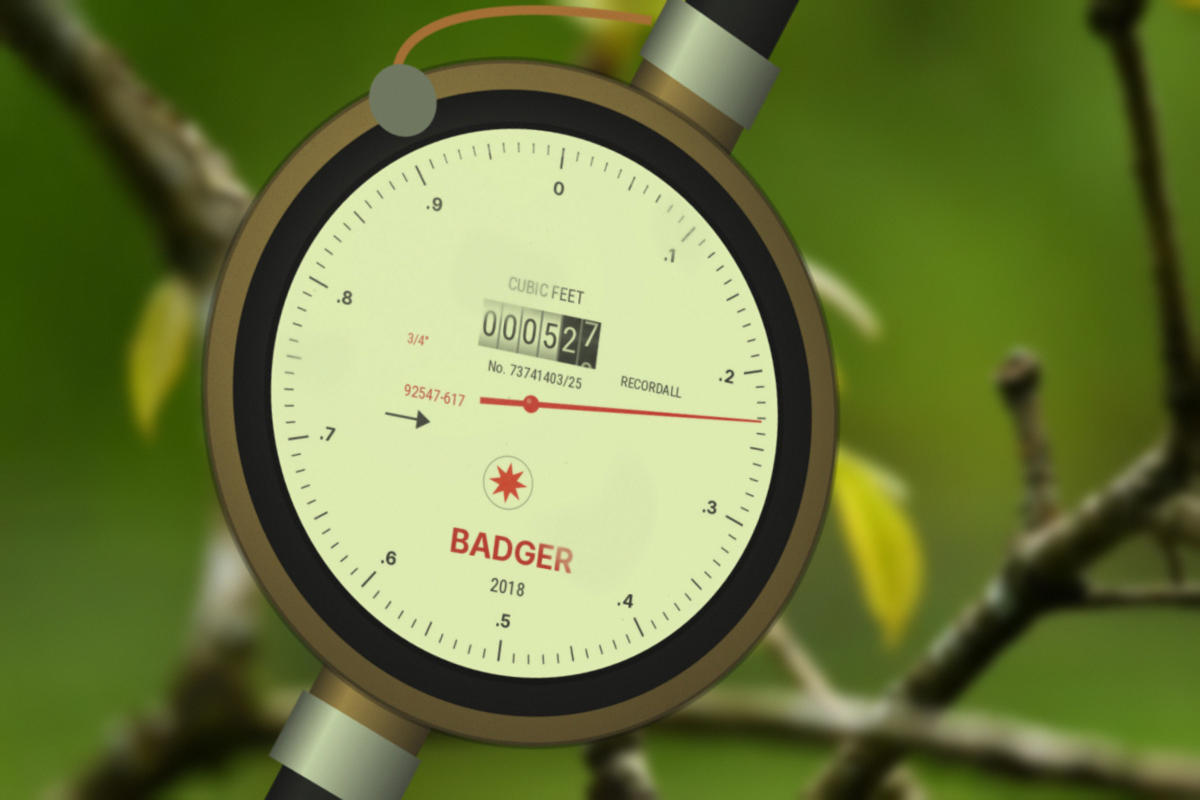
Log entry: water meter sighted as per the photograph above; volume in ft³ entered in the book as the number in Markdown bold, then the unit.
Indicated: **527.23** ft³
